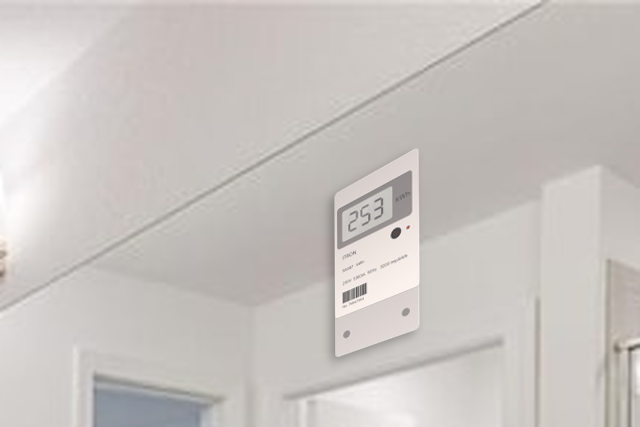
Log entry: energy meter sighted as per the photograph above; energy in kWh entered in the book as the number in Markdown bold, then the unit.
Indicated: **253** kWh
